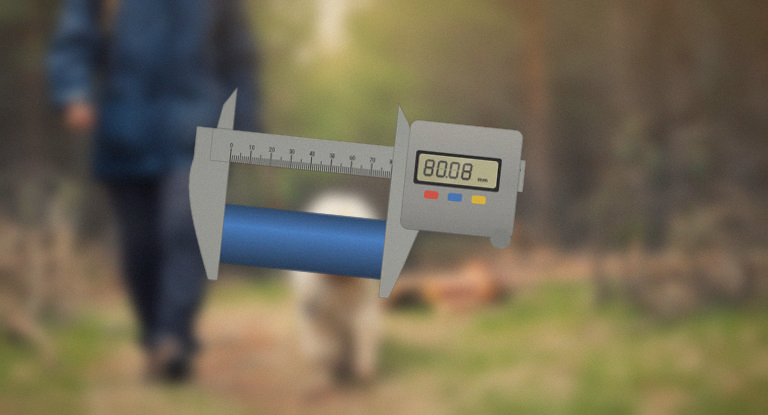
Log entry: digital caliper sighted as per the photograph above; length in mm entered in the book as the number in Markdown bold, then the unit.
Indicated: **80.08** mm
